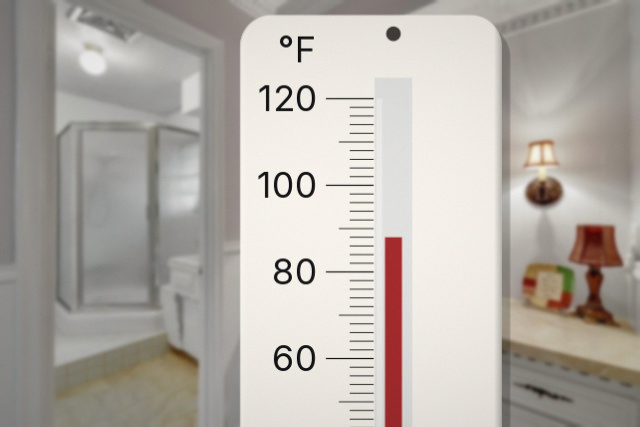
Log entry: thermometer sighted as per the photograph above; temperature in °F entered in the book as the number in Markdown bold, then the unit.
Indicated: **88** °F
